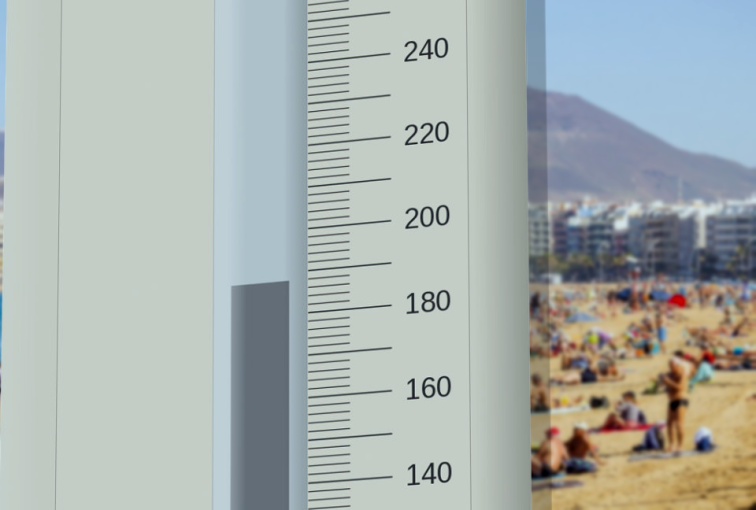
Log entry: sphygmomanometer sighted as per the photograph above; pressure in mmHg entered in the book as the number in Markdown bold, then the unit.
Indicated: **188** mmHg
